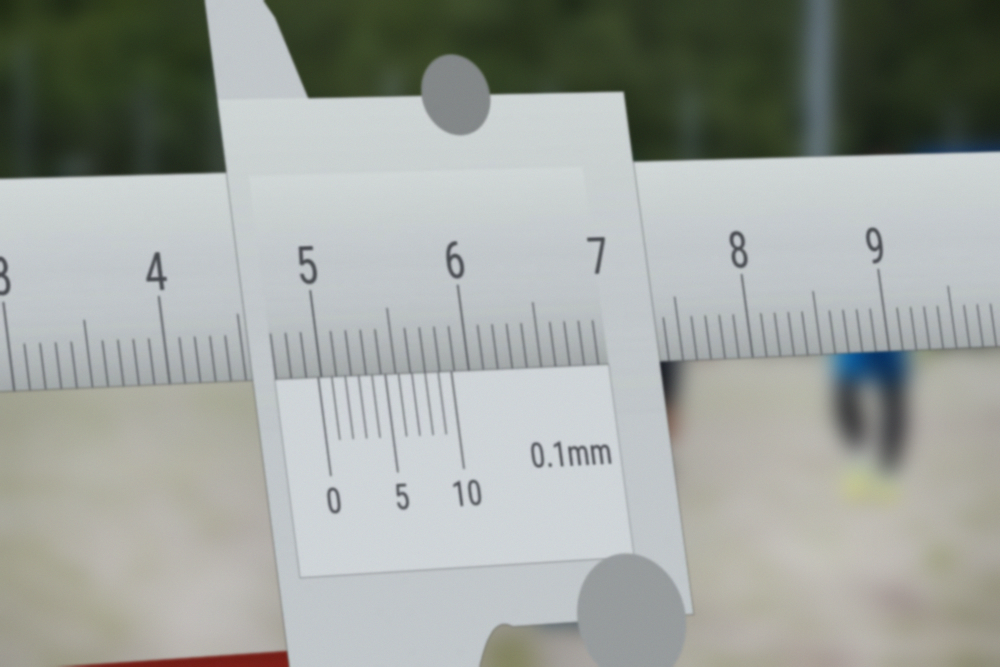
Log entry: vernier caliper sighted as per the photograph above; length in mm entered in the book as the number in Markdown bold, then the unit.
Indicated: **49.8** mm
